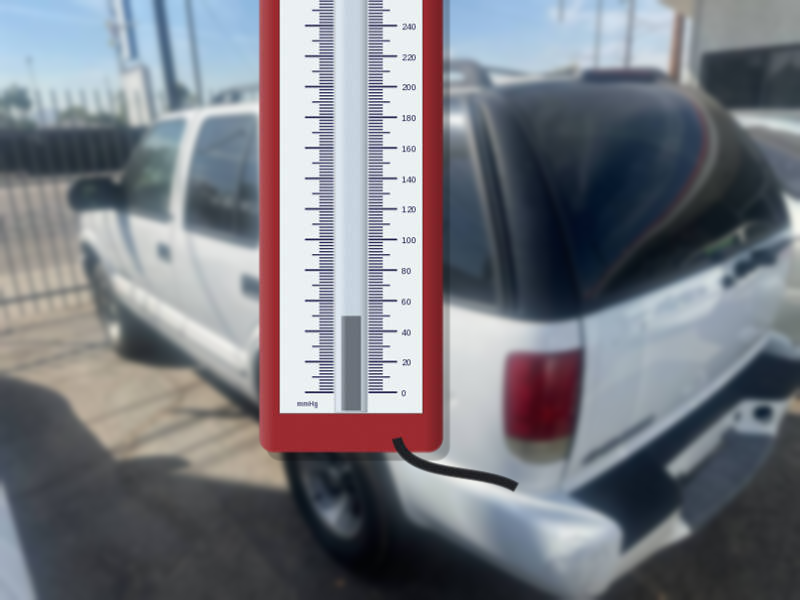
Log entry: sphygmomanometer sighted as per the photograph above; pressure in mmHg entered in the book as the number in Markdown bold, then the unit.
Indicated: **50** mmHg
